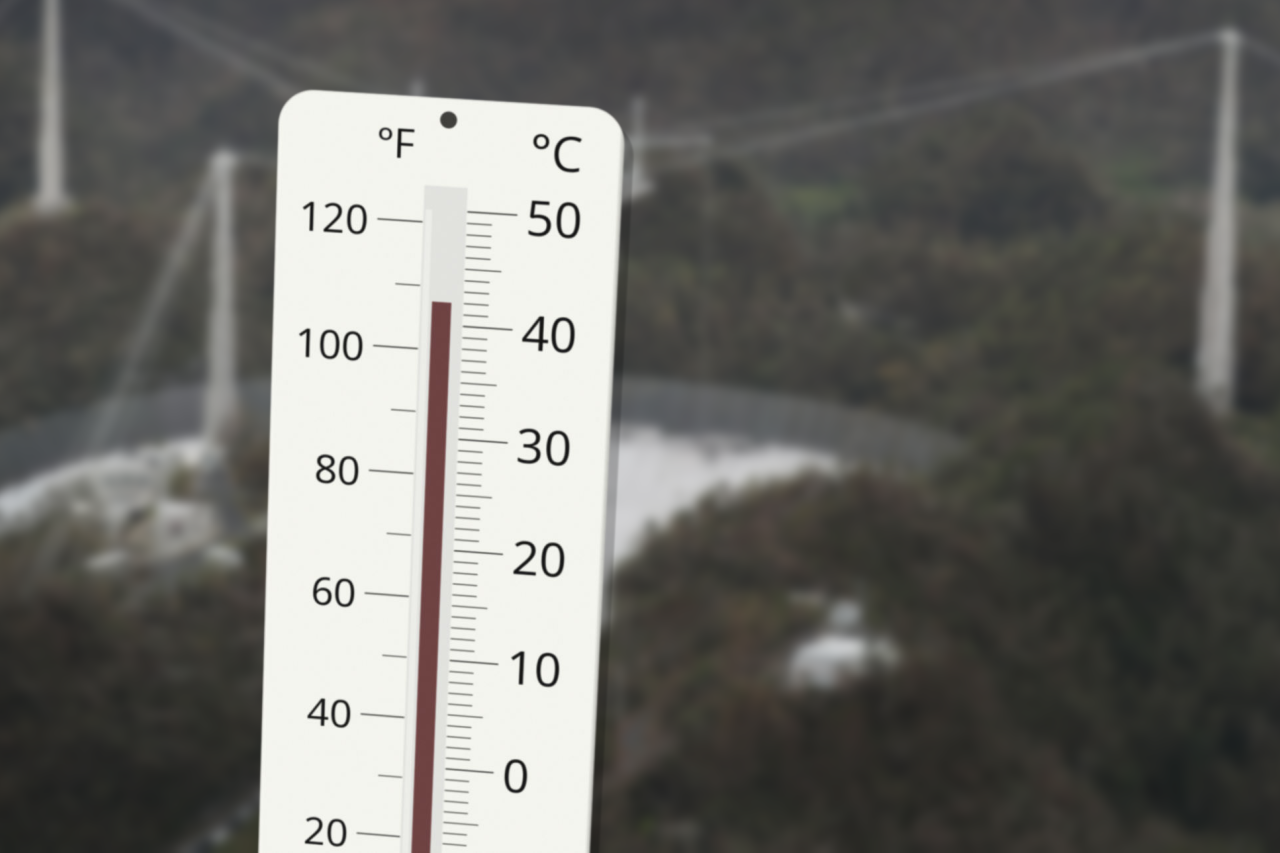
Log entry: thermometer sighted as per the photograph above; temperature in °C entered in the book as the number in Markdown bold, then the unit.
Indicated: **42** °C
